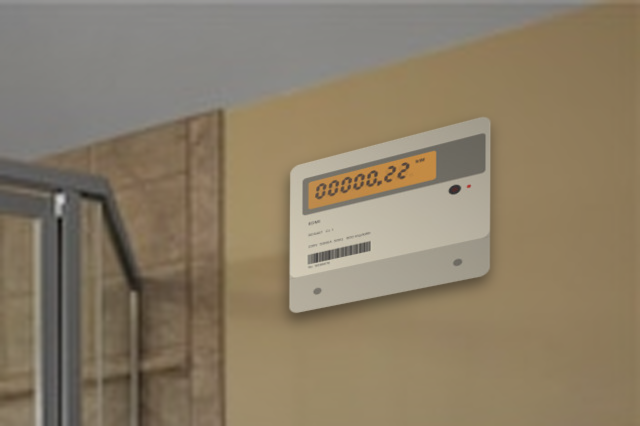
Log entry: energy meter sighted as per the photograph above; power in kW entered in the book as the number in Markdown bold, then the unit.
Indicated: **0.22** kW
